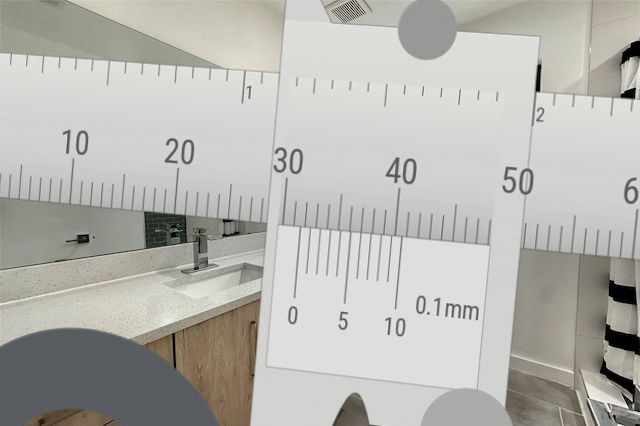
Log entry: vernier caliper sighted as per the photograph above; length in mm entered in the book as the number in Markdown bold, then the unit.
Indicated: **31.6** mm
